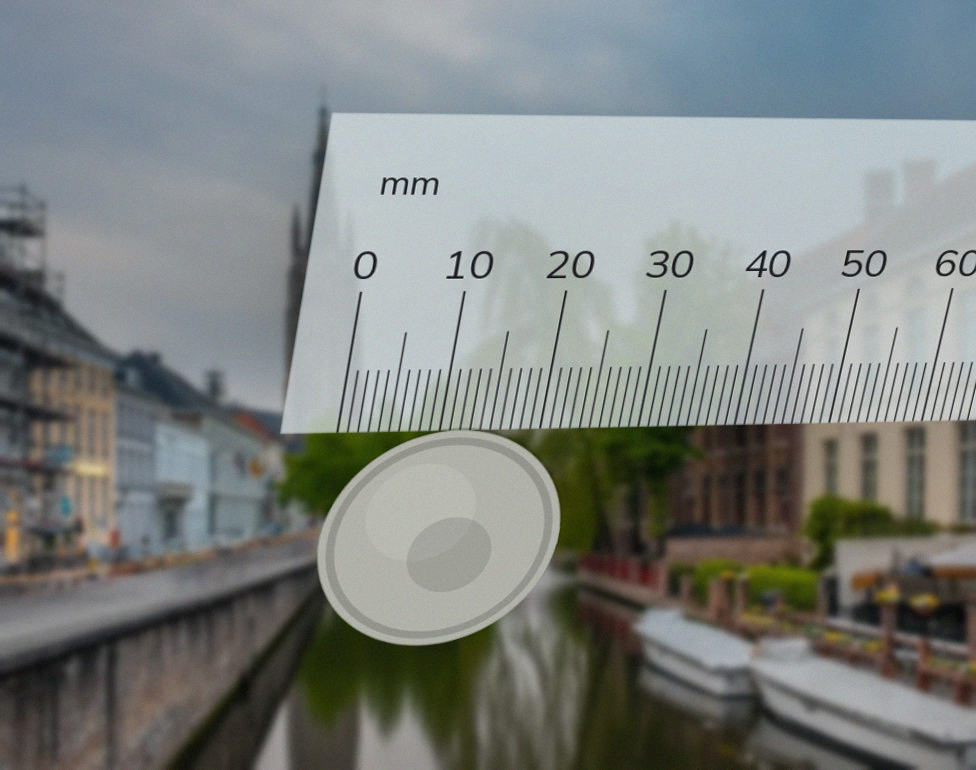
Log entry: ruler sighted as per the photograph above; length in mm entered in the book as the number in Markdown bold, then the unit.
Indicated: **24** mm
